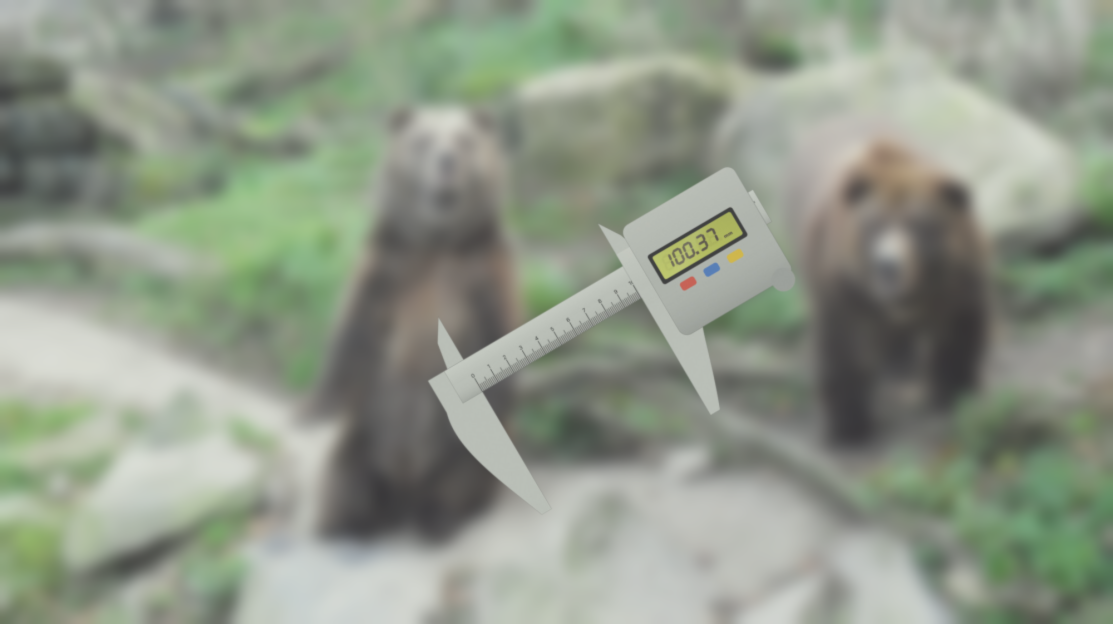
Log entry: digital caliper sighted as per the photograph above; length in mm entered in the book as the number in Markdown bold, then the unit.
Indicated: **100.37** mm
